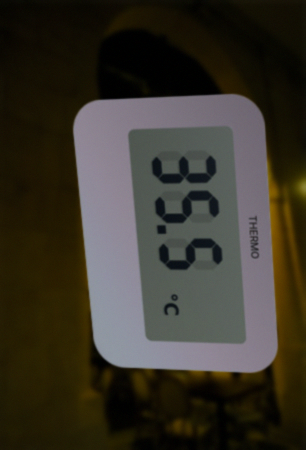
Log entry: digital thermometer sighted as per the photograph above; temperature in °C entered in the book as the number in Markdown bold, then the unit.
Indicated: **35.5** °C
